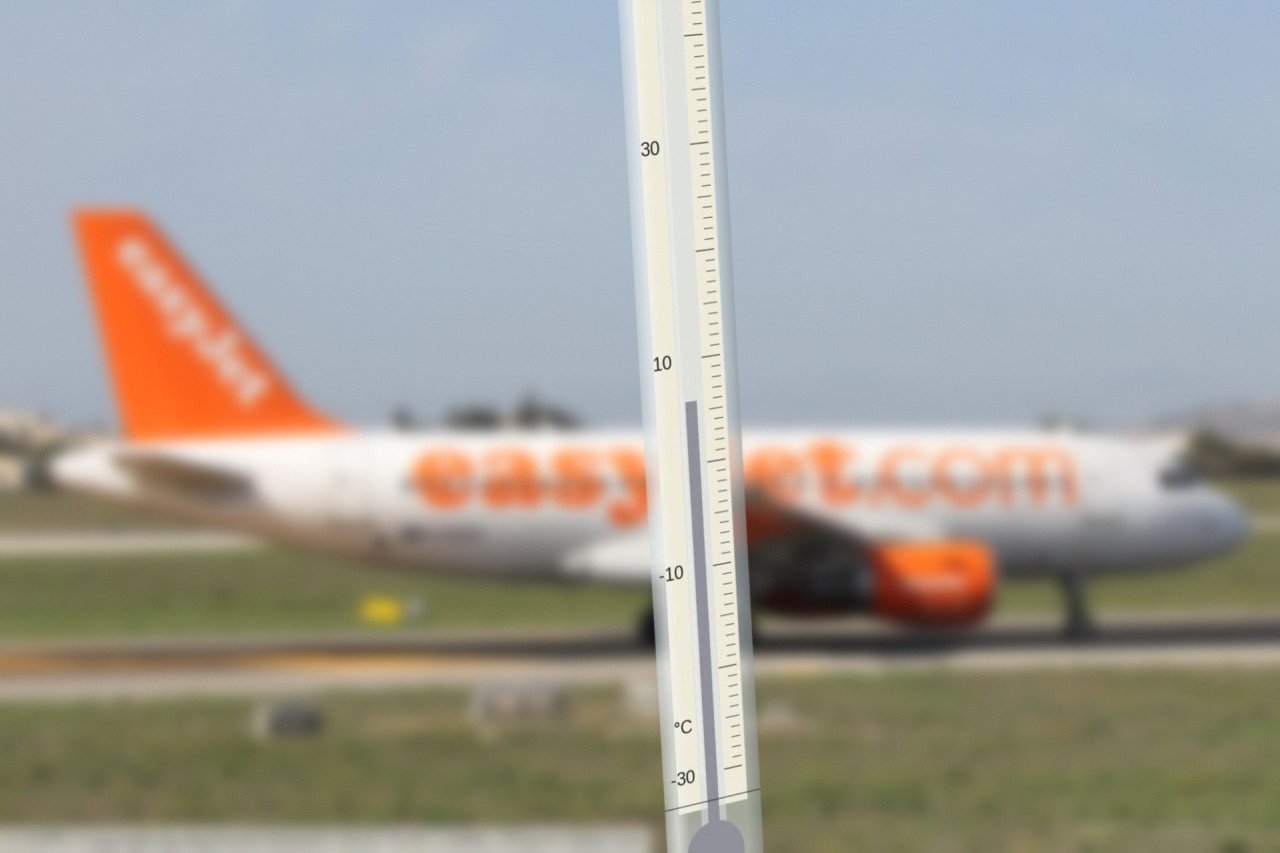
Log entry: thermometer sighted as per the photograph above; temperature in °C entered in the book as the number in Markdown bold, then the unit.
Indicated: **6** °C
